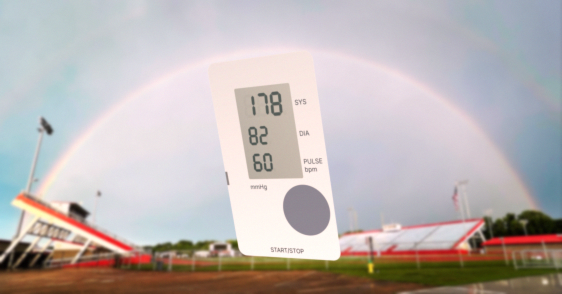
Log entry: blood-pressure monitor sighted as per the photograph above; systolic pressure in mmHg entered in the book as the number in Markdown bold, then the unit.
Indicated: **178** mmHg
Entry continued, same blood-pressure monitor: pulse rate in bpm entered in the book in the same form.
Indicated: **60** bpm
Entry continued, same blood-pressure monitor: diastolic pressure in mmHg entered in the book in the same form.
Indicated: **82** mmHg
